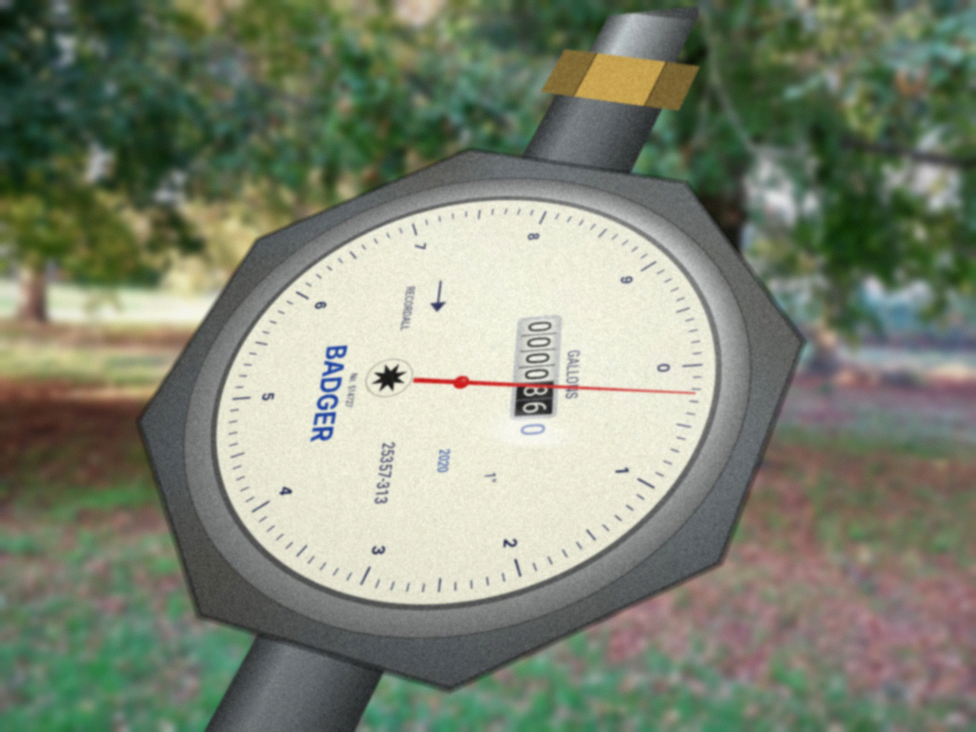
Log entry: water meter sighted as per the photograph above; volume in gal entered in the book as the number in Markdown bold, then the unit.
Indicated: **860.2** gal
